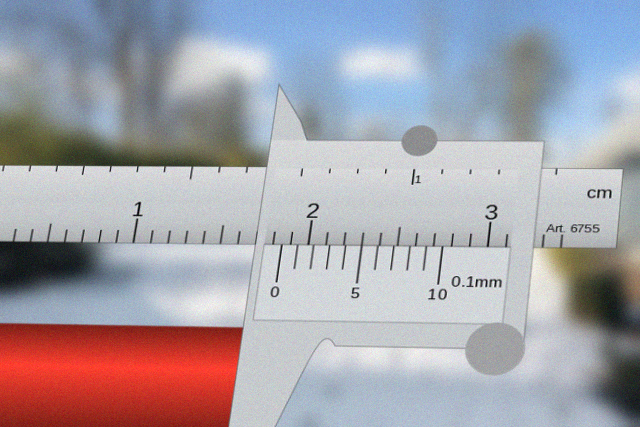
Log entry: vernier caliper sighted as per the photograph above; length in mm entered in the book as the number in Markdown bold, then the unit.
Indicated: **18.5** mm
